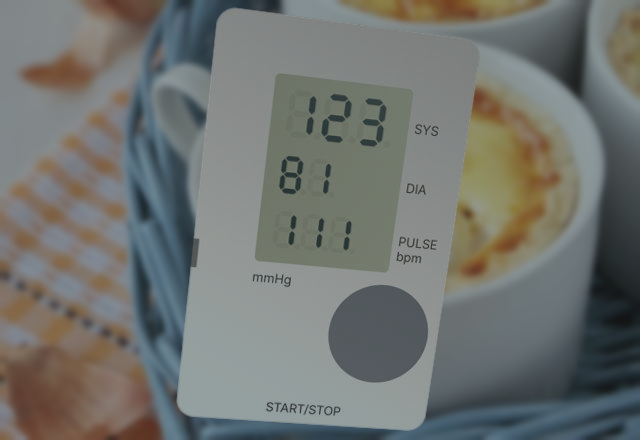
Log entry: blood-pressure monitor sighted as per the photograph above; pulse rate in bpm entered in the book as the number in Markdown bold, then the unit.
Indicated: **111** bpm
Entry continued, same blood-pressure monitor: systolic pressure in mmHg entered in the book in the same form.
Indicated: **123** mmHg
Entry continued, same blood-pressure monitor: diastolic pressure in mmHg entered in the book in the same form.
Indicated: **81** mmHg
